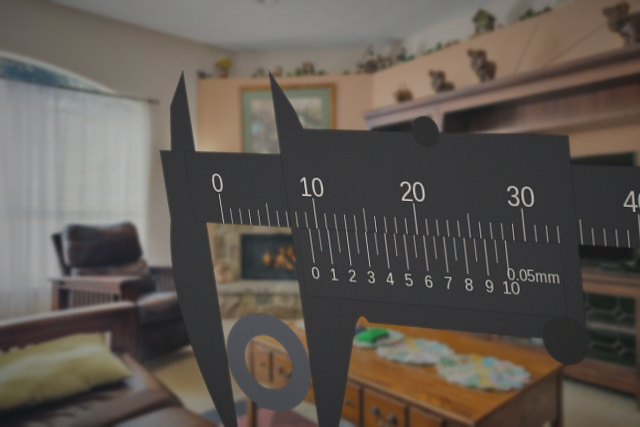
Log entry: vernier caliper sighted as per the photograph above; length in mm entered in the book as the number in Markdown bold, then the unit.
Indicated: **9.2** mm
